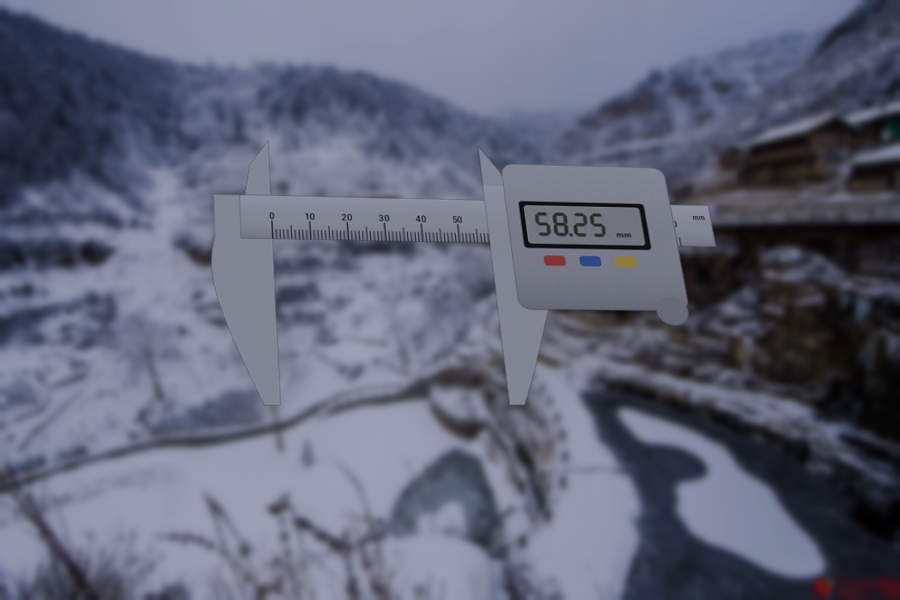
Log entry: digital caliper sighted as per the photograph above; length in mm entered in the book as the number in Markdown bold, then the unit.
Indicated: **58.25** mm
